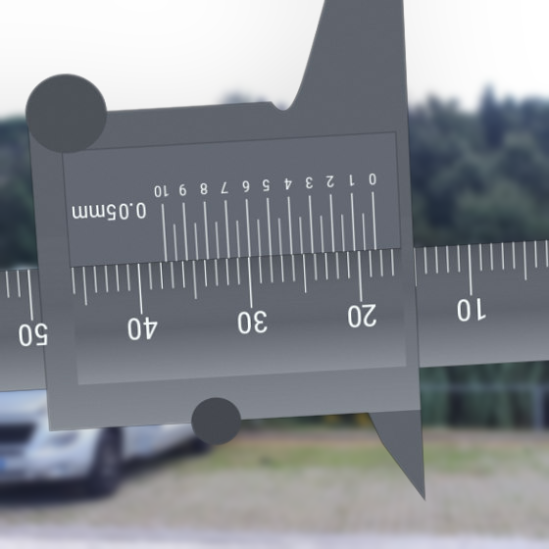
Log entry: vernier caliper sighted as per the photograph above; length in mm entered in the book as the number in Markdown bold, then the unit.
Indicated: **18.5** mm
